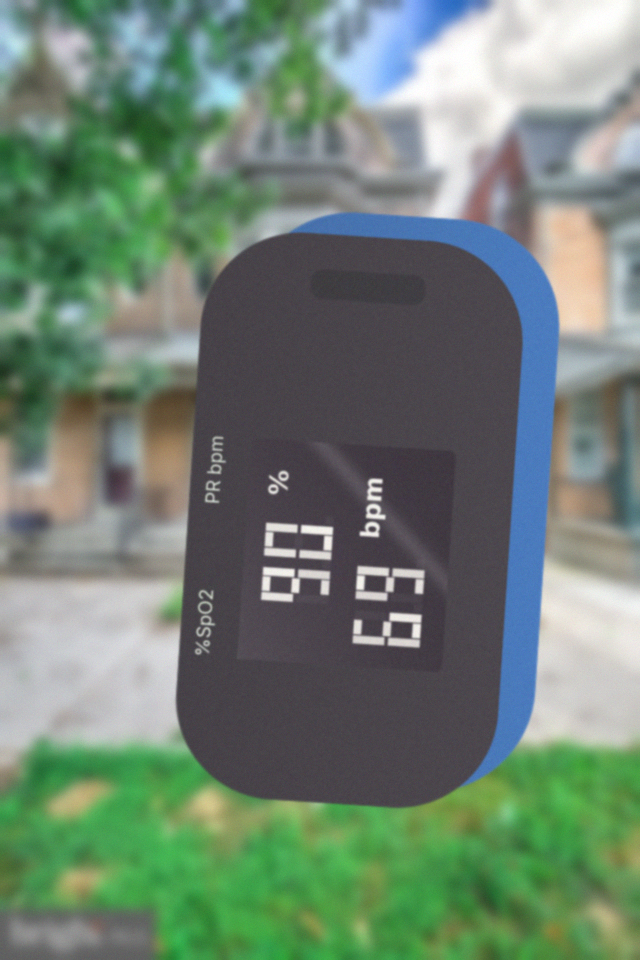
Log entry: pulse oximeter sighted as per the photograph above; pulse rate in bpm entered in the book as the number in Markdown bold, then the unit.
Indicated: **69** bpm
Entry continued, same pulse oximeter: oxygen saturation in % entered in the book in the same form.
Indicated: **90** %
